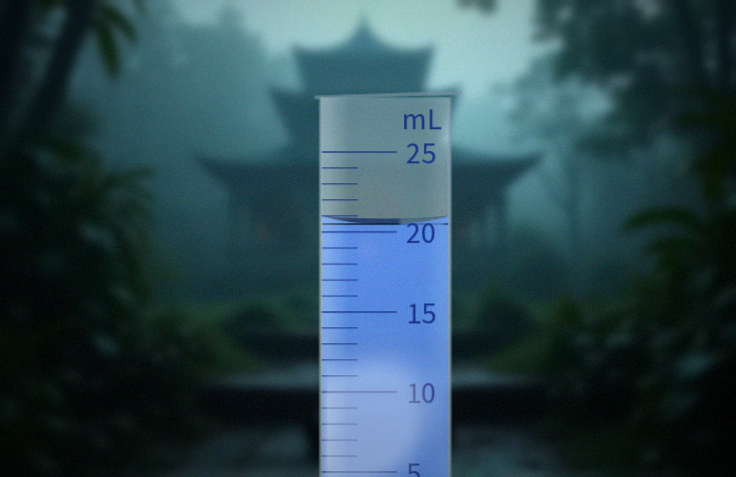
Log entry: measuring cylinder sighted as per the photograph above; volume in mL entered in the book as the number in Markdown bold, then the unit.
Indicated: **20.5** mL
